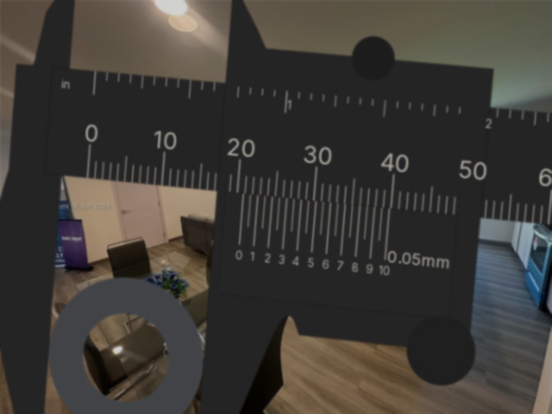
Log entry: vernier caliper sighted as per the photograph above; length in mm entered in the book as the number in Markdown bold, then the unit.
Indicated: **20.8** mm
